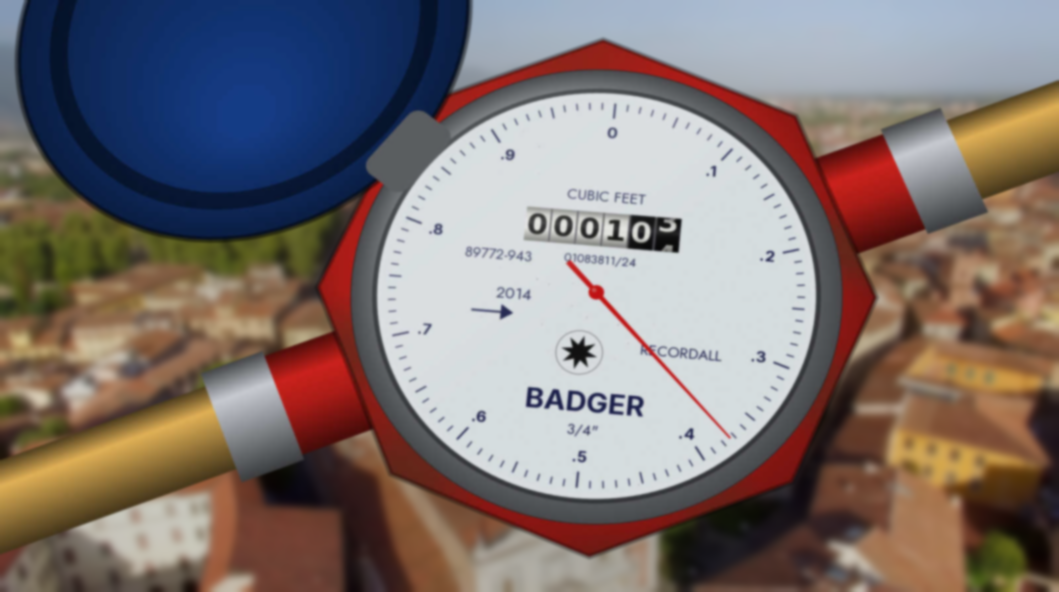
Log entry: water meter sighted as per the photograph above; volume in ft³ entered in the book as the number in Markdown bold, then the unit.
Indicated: **103.37** ft³
